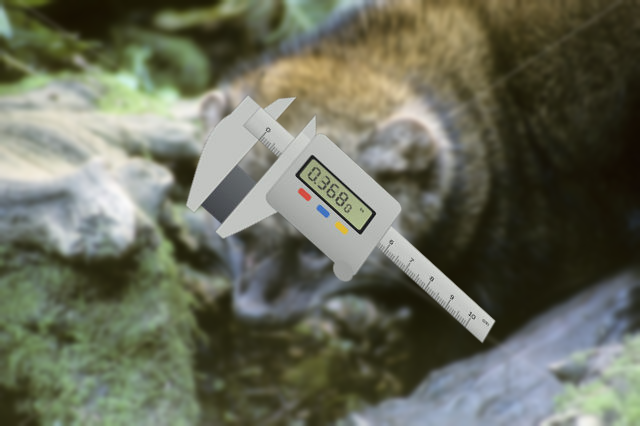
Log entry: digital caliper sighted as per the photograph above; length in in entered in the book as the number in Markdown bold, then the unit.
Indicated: **0.3680** in
